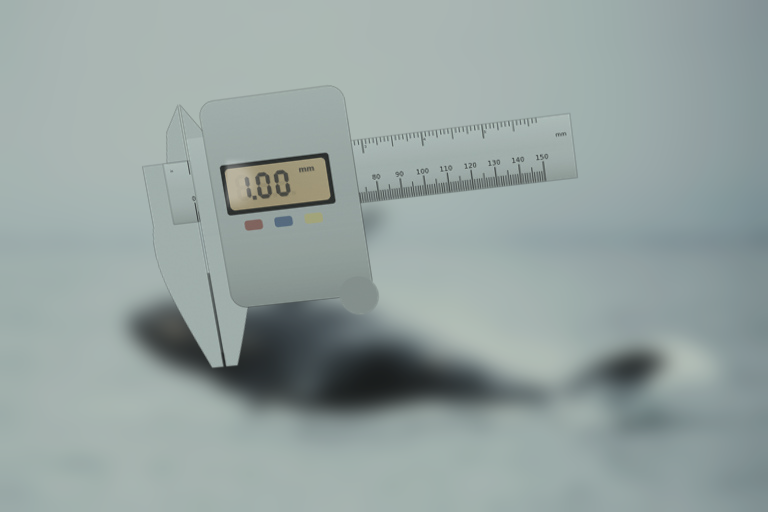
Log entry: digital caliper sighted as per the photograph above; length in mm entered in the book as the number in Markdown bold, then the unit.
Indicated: **1.00** mm
